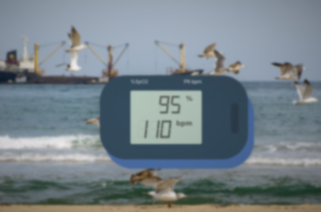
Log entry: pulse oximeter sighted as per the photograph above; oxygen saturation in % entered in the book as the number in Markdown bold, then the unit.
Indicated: **95** %
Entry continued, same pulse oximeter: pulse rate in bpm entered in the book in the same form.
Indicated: **110** bpm
